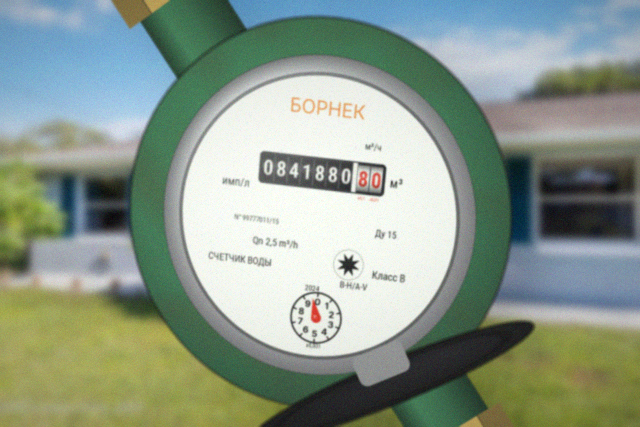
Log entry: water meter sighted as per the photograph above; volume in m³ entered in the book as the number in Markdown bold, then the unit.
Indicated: **841880.799** m³
